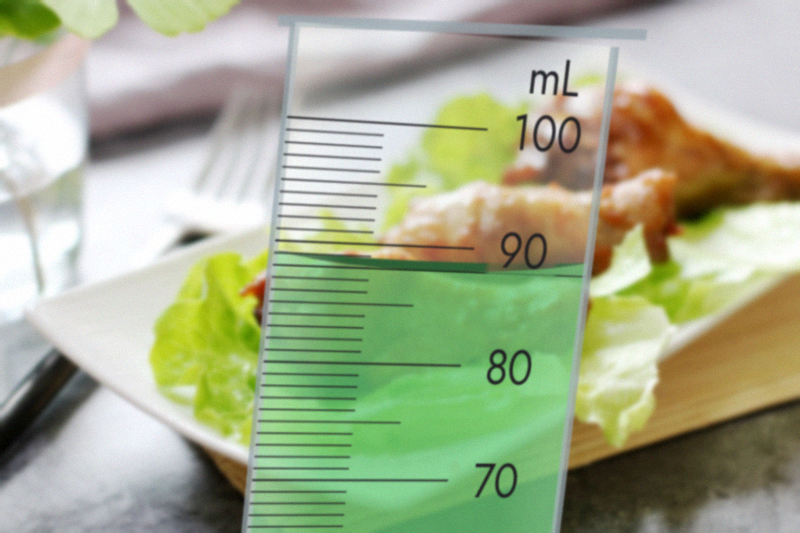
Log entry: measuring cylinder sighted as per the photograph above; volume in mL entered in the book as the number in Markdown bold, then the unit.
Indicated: **88** mL
